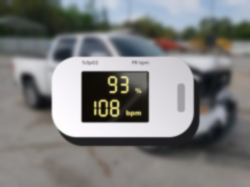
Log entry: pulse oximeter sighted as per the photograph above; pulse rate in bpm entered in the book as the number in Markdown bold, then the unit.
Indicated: **108** bpm
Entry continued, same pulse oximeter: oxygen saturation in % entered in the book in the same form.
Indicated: **93** %
